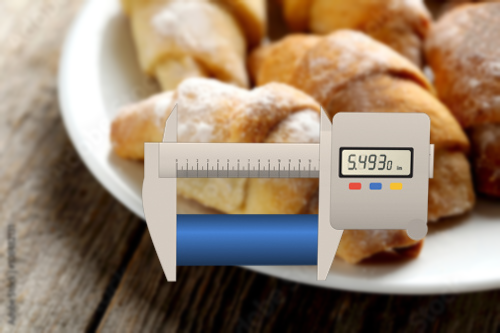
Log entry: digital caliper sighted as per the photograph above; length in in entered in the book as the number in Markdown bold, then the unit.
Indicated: **5.4930** in
